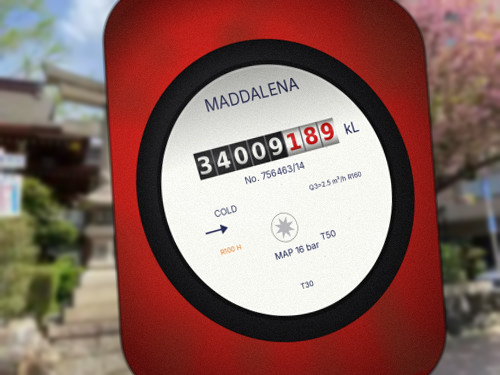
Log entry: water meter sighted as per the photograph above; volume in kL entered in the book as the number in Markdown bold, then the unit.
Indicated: **34009.189** kL
